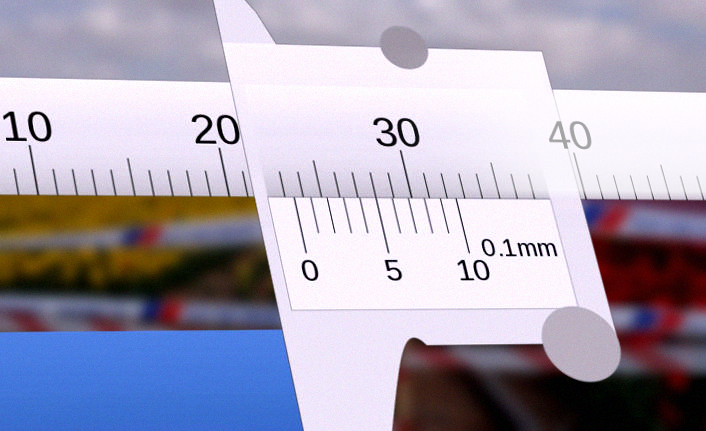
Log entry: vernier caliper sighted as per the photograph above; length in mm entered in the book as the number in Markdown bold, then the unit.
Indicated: **23.5** mm
